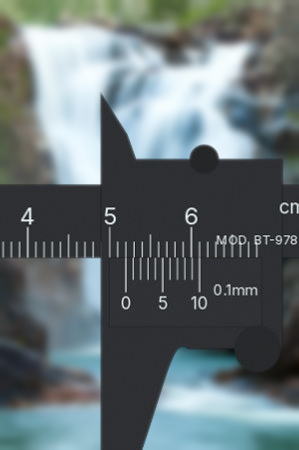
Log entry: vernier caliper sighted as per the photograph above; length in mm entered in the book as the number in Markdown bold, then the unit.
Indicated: **52.0** mm
